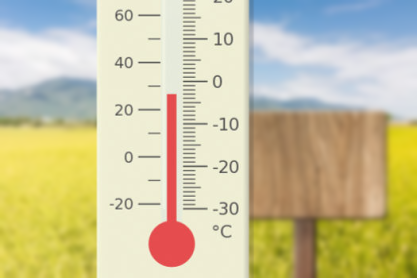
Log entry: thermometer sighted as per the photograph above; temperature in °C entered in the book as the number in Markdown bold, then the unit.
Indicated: **-3** °C
